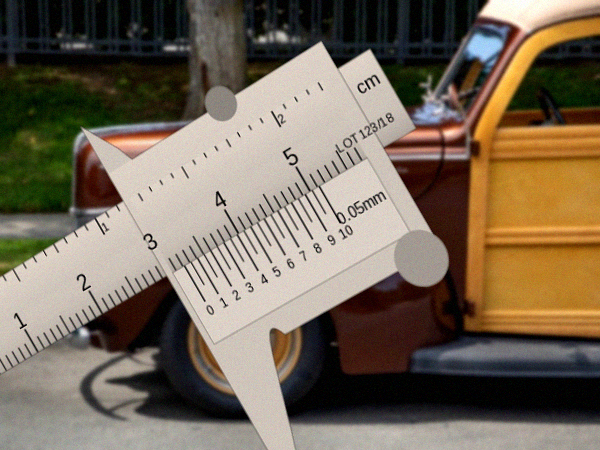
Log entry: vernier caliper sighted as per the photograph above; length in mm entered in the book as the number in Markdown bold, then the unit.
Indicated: **32.2** mm
